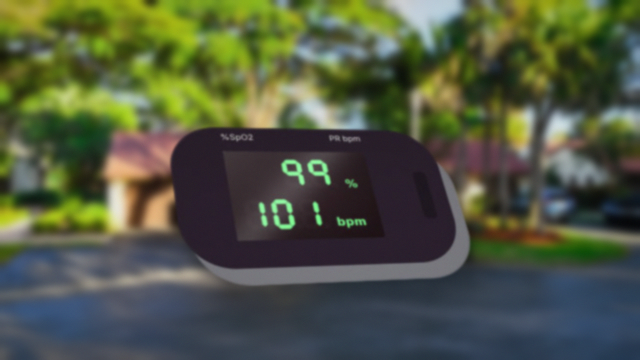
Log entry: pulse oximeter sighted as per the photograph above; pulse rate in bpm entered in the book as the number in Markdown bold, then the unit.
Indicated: **101** bpm
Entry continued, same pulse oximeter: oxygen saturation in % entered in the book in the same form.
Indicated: **99** %
